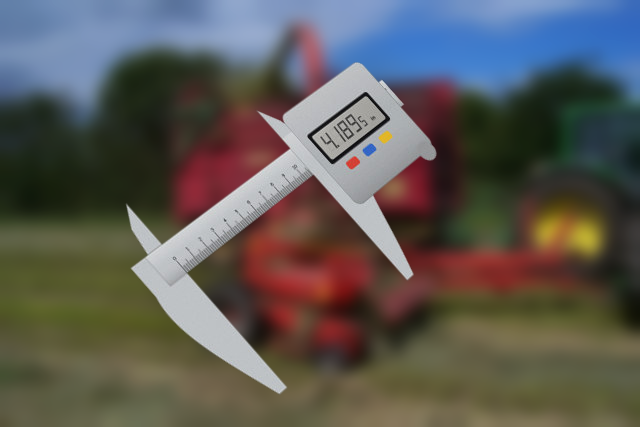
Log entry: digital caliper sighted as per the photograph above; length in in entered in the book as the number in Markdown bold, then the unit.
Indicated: **4.1895** in
